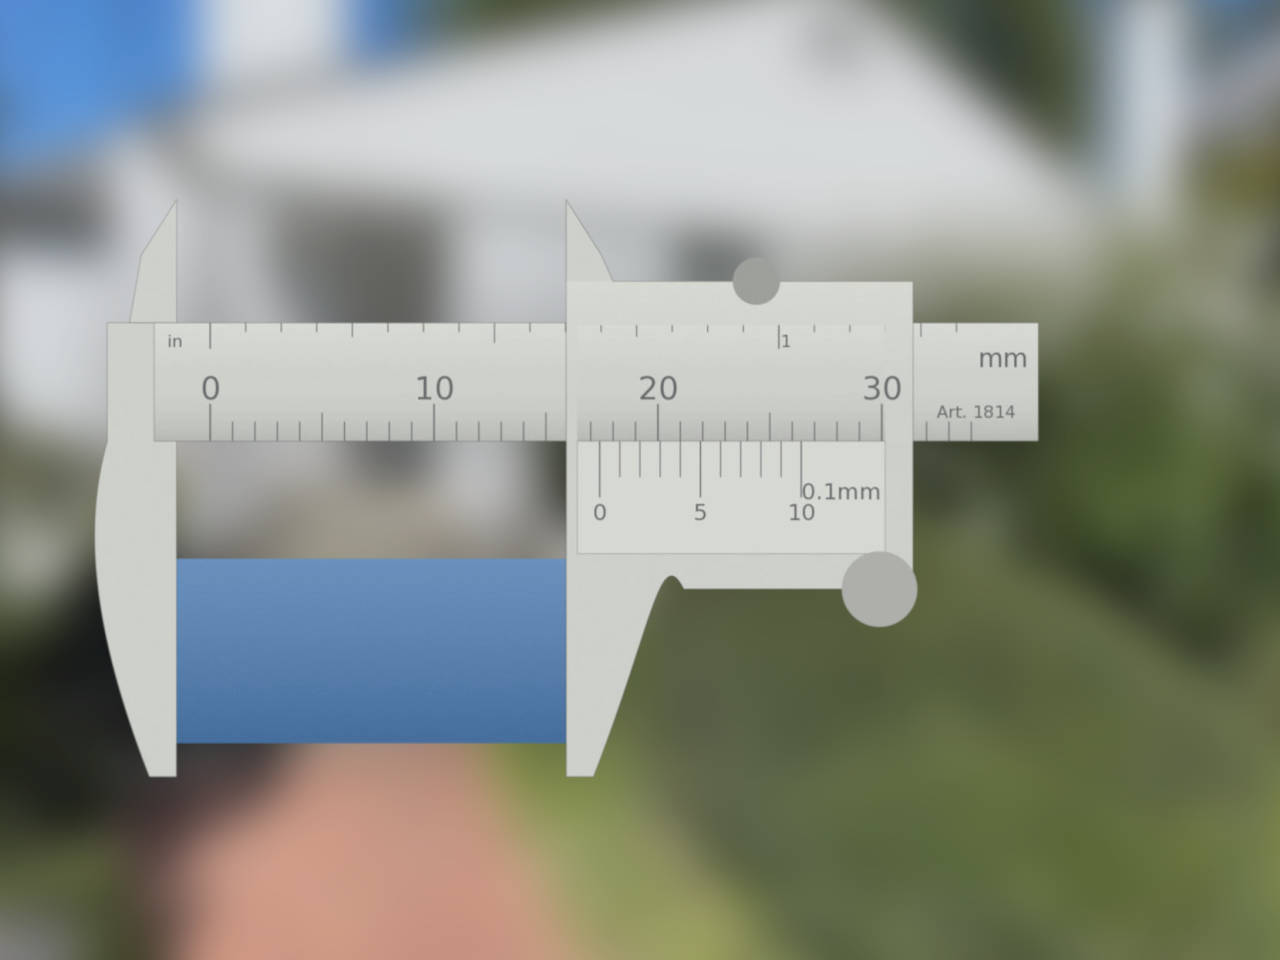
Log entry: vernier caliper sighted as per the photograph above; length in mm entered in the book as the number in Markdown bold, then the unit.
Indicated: **17.4** mm
